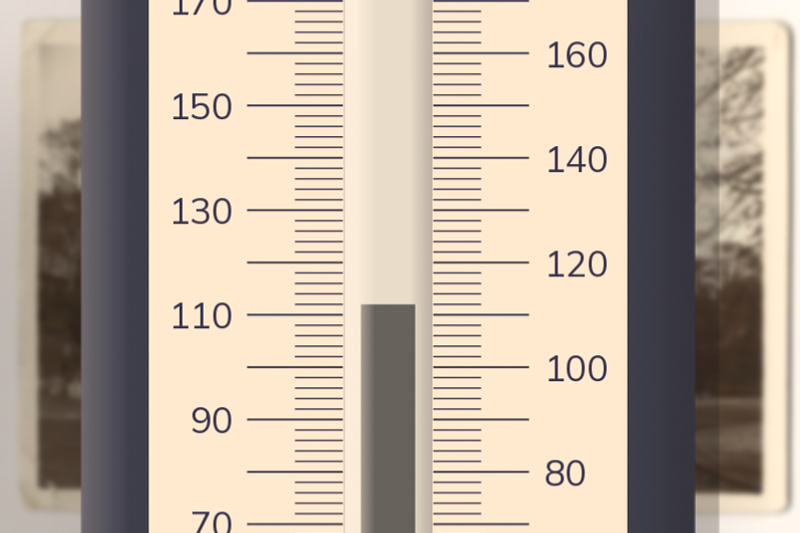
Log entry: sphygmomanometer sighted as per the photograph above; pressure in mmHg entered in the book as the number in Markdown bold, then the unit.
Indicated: **112** mmHg
